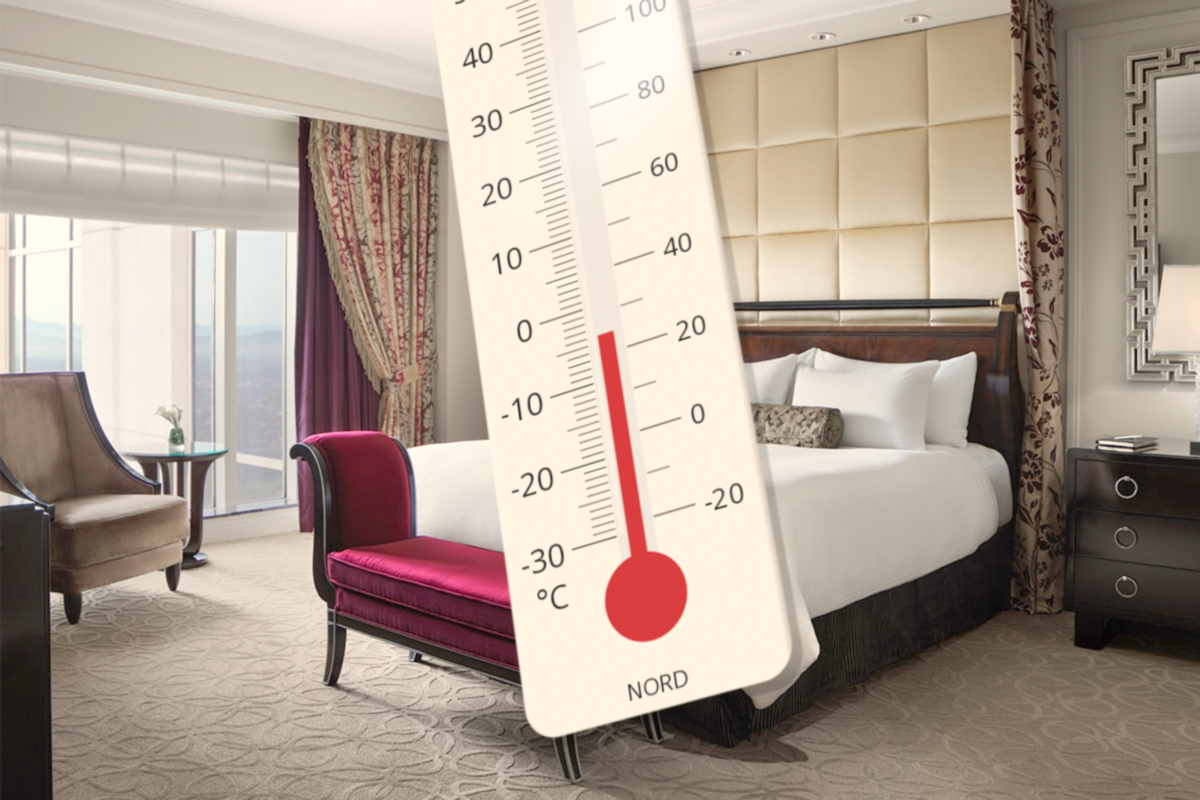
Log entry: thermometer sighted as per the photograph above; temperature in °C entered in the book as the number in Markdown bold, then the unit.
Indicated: **-4** °C
